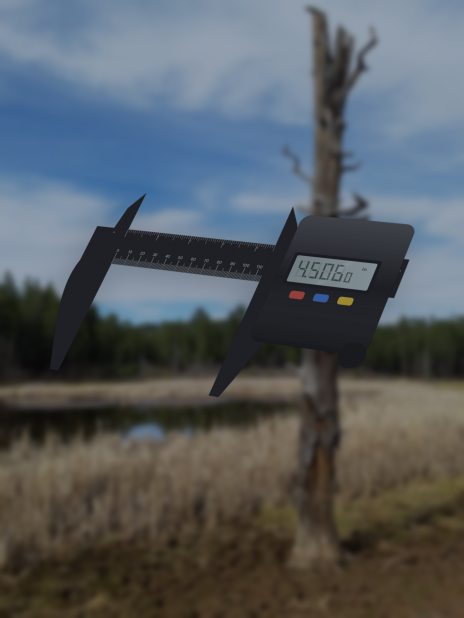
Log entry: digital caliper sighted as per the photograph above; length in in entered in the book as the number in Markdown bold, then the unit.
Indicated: **4.5060** in
